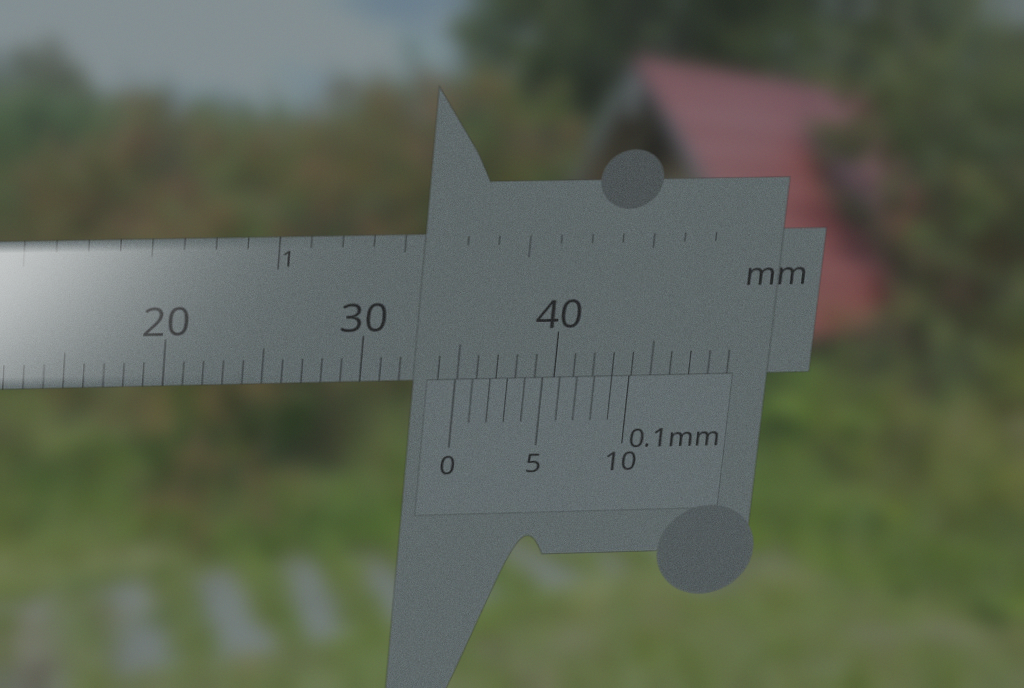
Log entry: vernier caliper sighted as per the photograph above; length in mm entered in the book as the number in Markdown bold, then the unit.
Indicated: **34.9** mm
